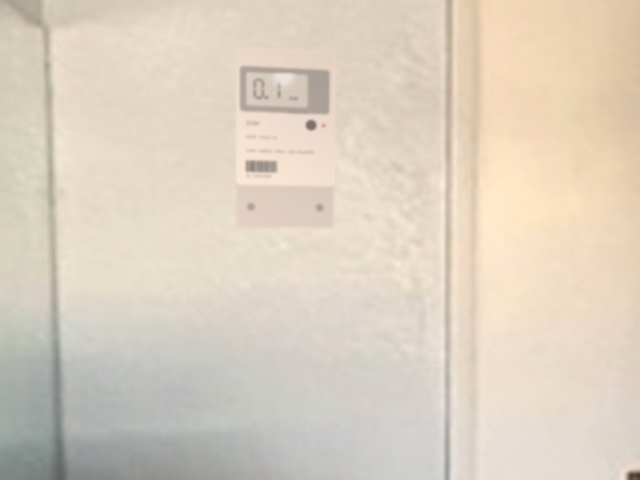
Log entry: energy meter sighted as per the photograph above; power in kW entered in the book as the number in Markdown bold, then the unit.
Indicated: **0.1** kW
